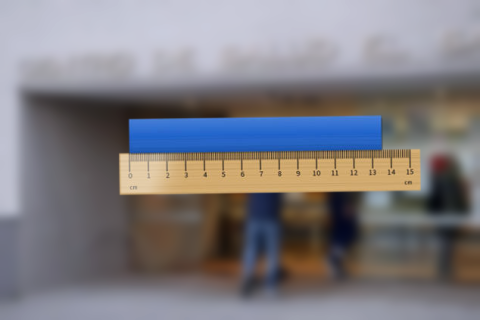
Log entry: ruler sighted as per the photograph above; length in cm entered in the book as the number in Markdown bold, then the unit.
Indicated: **13.5** cm
